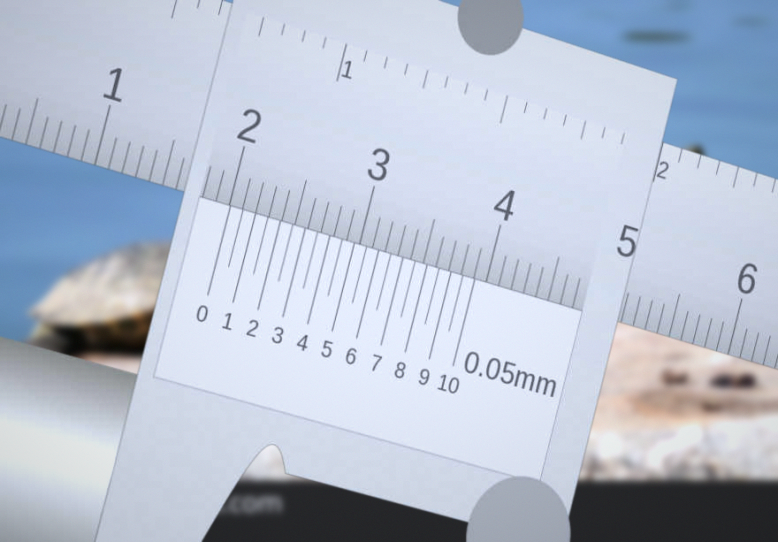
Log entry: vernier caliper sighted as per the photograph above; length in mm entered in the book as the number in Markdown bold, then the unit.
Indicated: **20.1** mm
